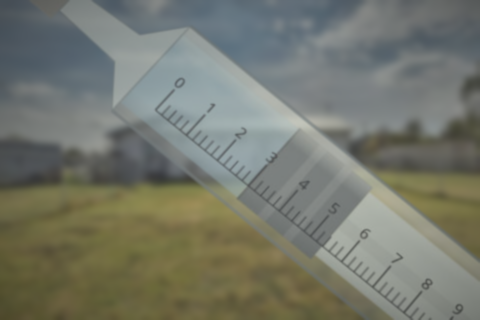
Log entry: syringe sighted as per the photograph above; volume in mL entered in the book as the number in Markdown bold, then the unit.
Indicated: **3** mL
